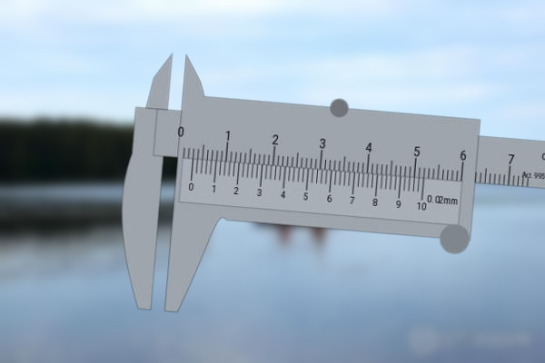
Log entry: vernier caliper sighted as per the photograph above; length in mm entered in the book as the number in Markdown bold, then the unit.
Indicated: **3.0** mm
